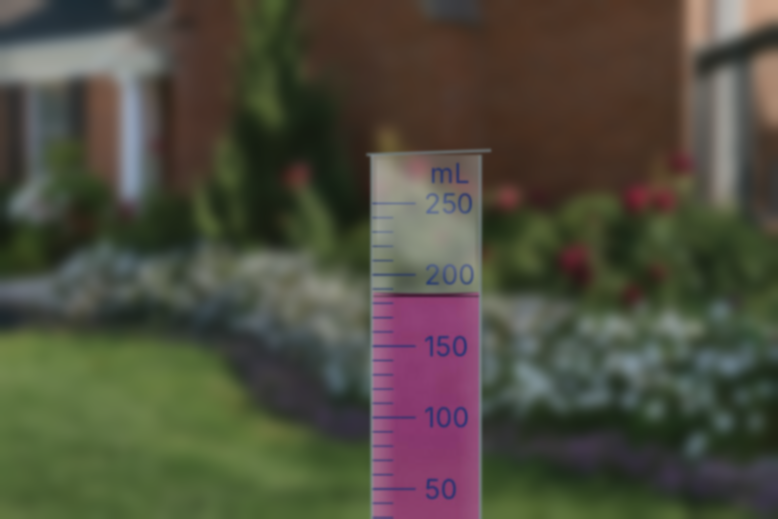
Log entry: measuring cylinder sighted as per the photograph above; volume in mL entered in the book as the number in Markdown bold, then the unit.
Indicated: **185** mL
